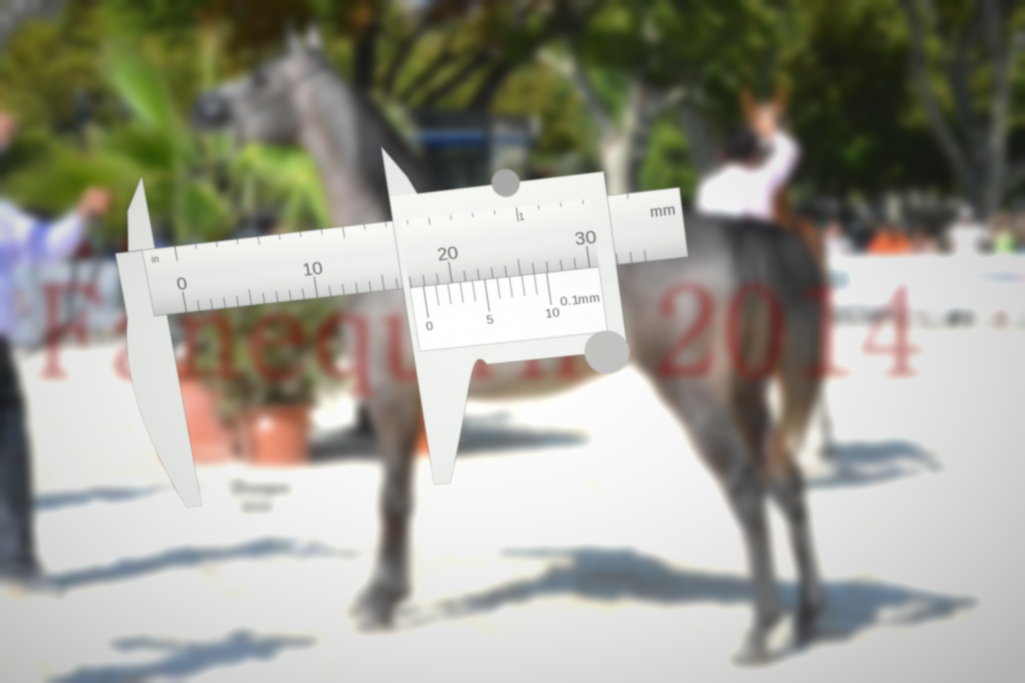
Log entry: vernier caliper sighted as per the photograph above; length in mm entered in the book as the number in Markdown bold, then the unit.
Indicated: **17.9** mm
